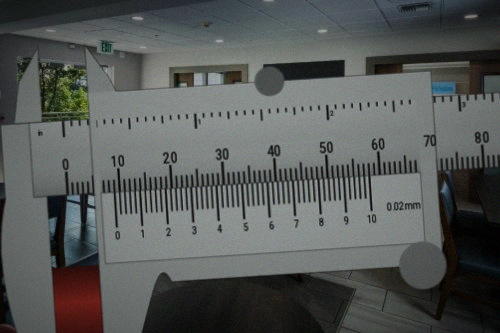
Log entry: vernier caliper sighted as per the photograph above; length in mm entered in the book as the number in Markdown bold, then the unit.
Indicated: **9.0** mm
